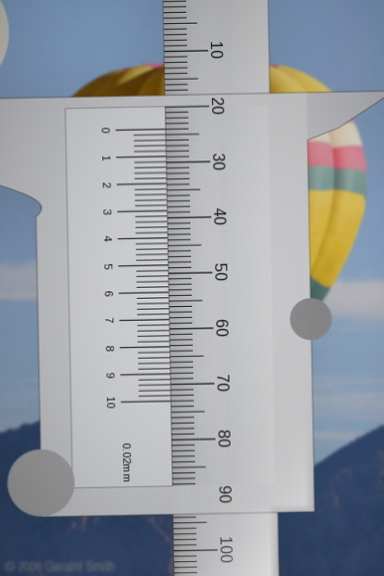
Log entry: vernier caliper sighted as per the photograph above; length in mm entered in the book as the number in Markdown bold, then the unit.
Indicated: **24.0** mm
